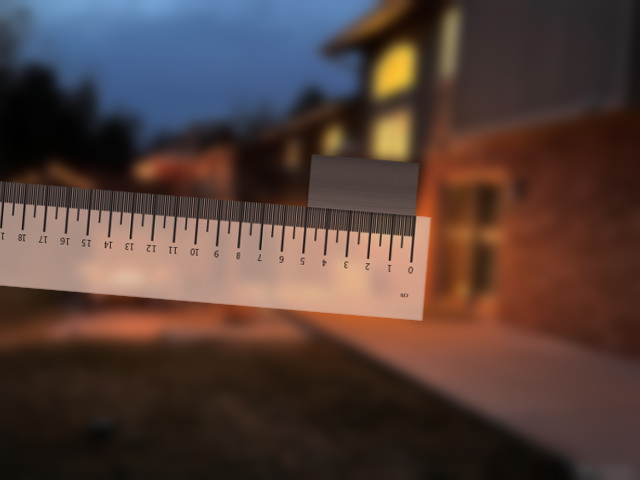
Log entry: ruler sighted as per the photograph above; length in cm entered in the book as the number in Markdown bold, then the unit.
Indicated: **5** cm
